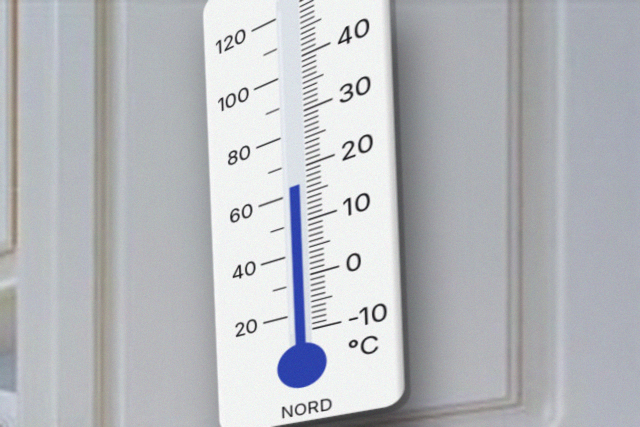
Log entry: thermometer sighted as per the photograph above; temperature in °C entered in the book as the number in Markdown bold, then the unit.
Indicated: **17** °C
